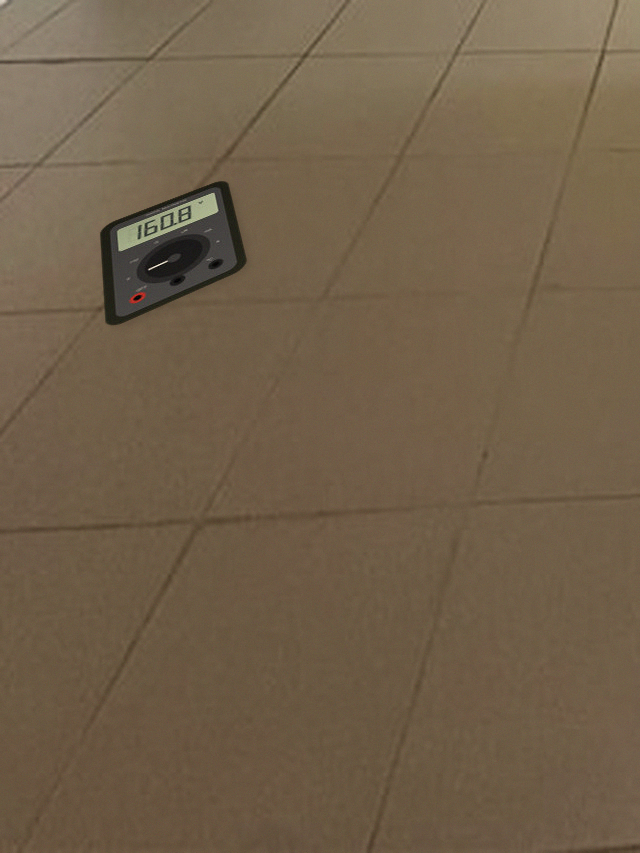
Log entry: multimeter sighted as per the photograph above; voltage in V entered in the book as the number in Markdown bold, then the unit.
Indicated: **160.8** V
